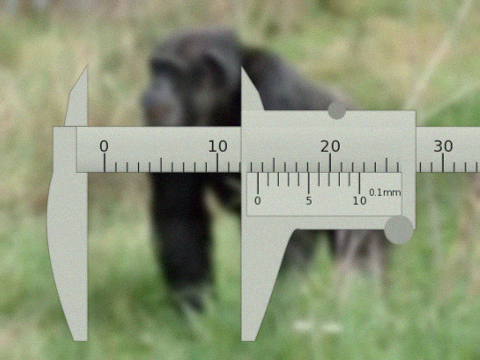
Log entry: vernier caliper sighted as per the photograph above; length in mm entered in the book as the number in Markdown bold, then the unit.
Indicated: **13.6** mm
